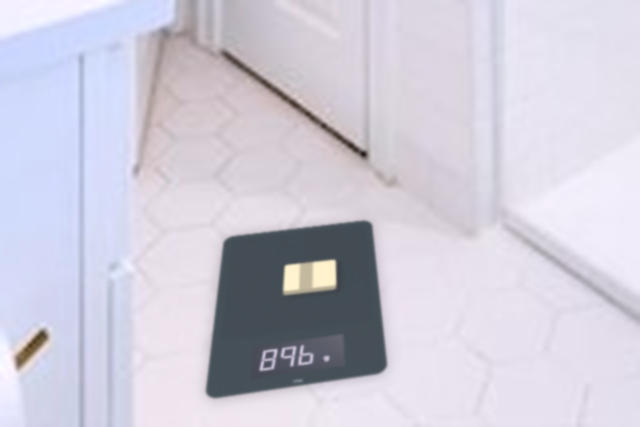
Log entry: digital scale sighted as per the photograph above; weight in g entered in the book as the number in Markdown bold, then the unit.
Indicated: **896** g
